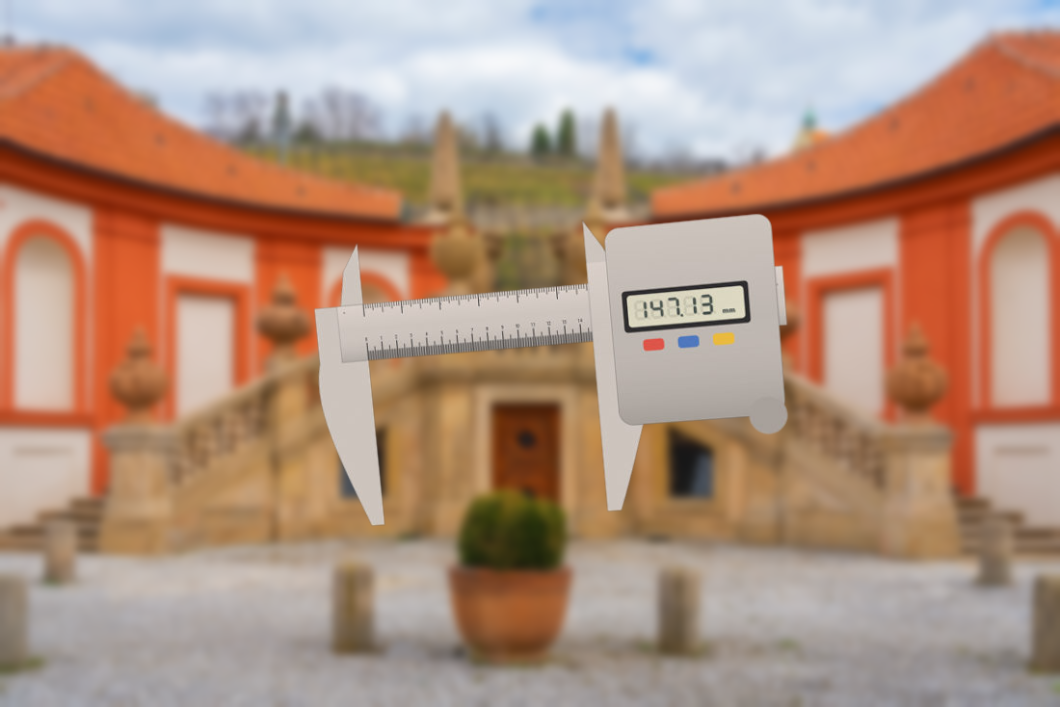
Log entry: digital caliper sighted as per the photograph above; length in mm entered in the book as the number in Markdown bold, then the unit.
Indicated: **147.13** mm
